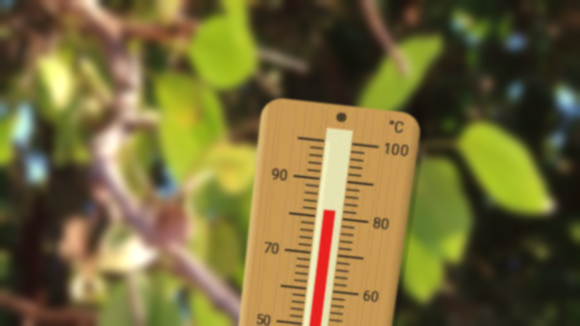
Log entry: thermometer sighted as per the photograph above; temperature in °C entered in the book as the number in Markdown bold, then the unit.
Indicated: **82** °C
